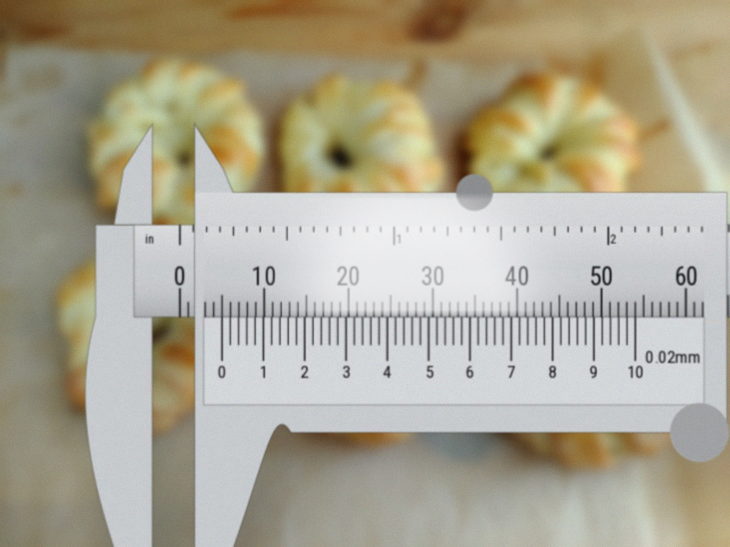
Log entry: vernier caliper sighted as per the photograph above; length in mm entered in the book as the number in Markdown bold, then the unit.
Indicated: **5.0** mm
